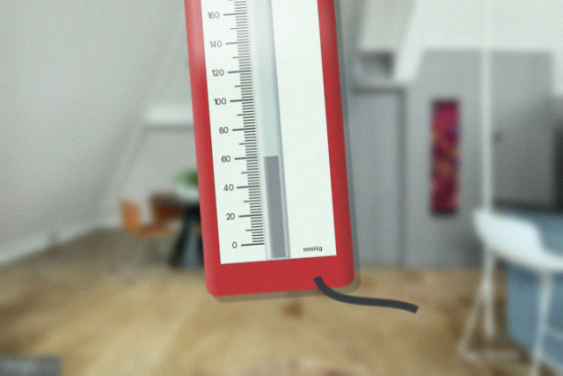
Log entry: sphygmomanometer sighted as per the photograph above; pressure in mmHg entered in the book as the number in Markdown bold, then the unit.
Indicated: **60** mmHg
